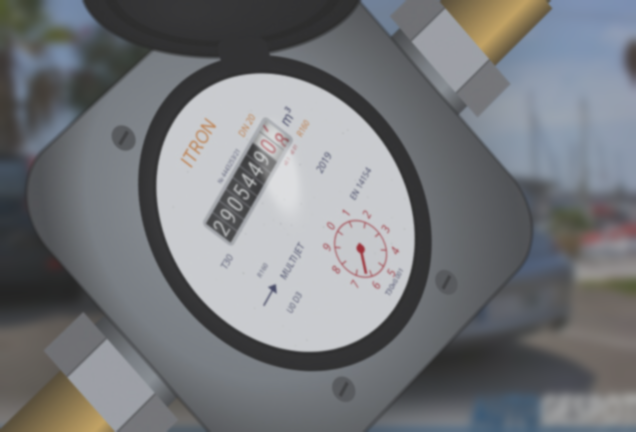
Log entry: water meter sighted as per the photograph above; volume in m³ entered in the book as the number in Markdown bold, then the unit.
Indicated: **2905449.076** m³
